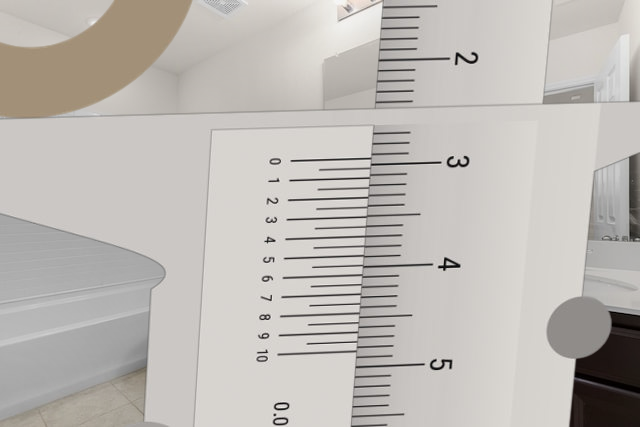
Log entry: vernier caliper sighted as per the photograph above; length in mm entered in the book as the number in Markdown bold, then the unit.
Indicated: **29.4** mm
